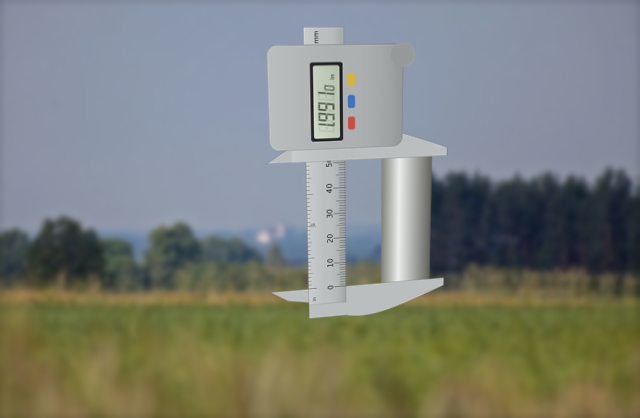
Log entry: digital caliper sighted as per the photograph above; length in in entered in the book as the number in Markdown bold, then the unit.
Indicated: **1.9910** in
